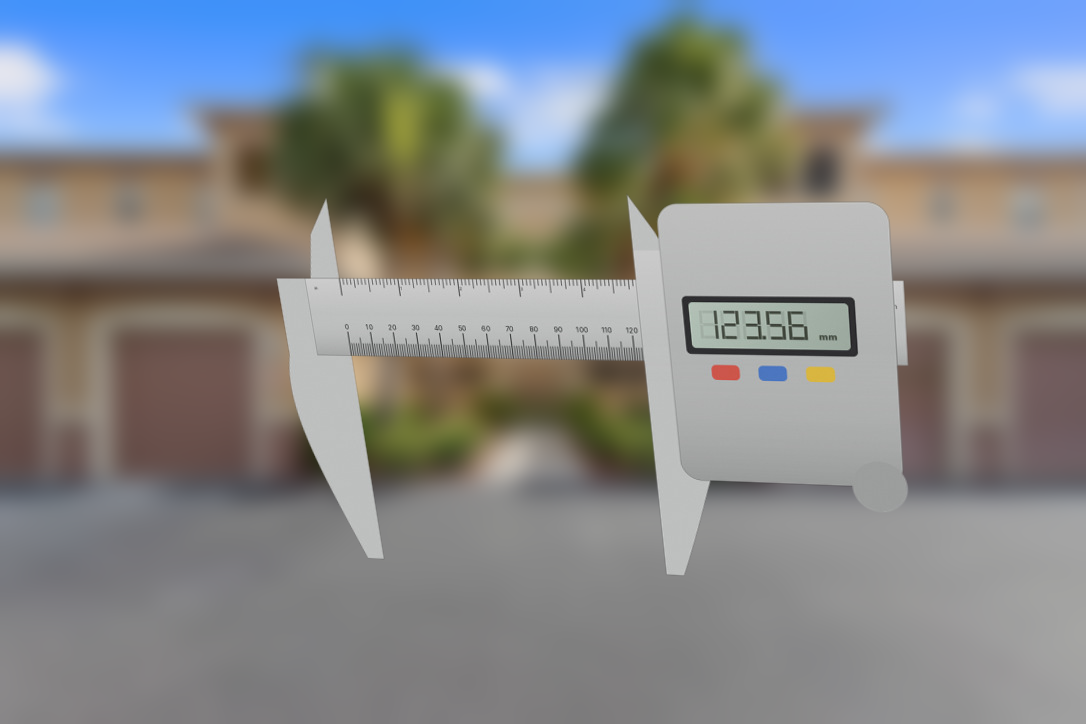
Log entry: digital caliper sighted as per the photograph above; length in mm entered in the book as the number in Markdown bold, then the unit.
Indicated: **123.56** mm
